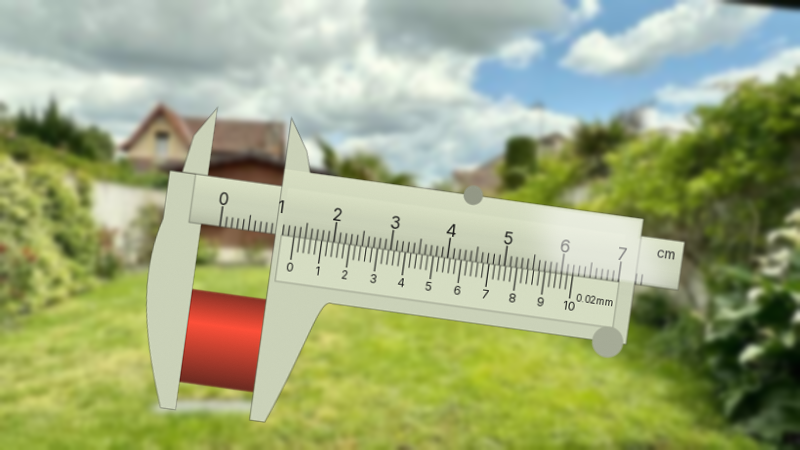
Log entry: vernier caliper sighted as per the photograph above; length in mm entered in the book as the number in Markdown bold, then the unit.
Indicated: **13.0** mm
